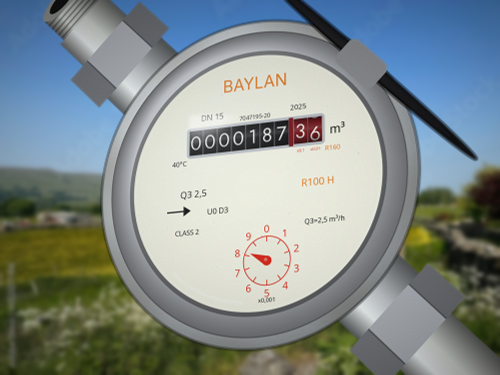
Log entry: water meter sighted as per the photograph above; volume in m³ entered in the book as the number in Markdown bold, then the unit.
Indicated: **187.358** m³
